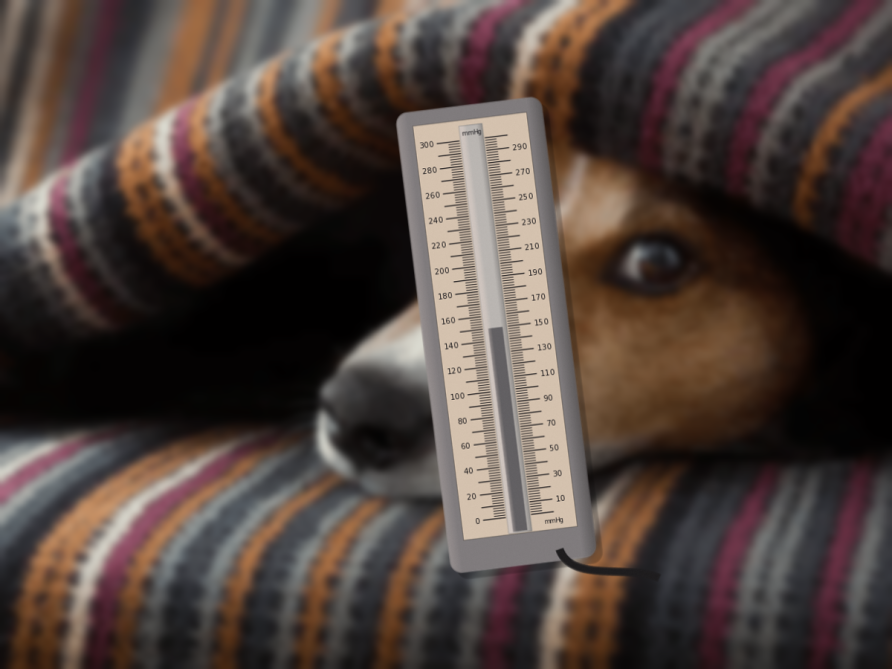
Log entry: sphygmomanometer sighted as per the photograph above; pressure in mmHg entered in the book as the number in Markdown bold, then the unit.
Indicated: **150** mmHg
